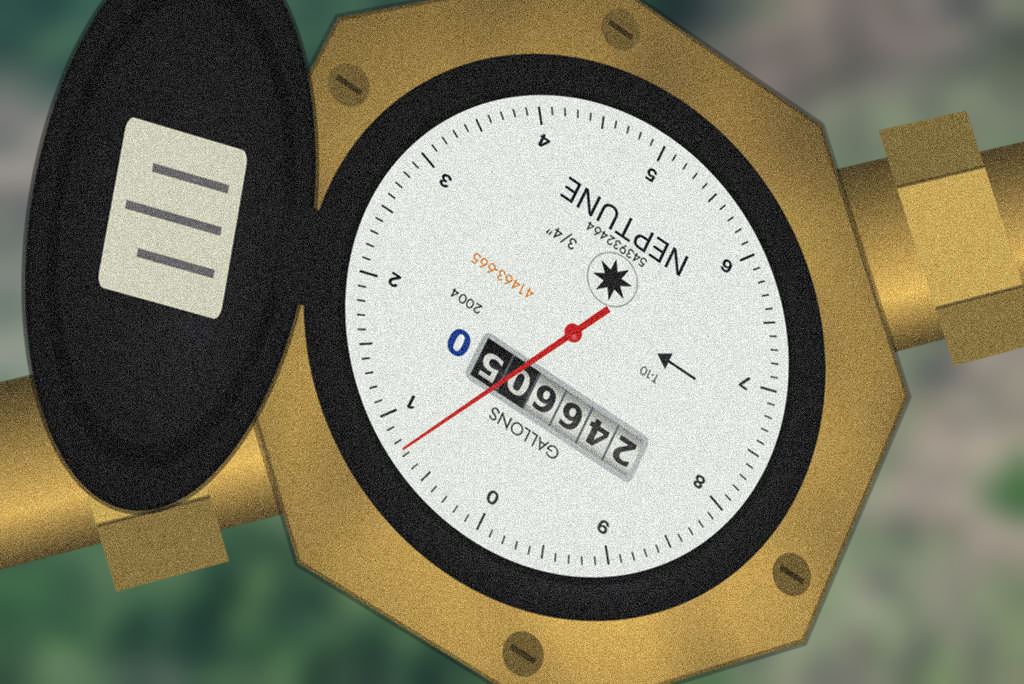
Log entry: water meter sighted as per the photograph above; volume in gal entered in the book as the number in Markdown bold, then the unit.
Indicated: **2466050.7** gal
